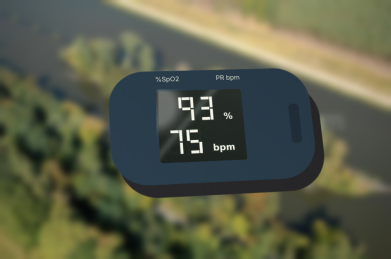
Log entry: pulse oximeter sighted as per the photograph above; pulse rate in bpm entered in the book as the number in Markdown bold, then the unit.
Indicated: **75** bpm
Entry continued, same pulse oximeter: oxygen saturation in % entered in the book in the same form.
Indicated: **93** %
